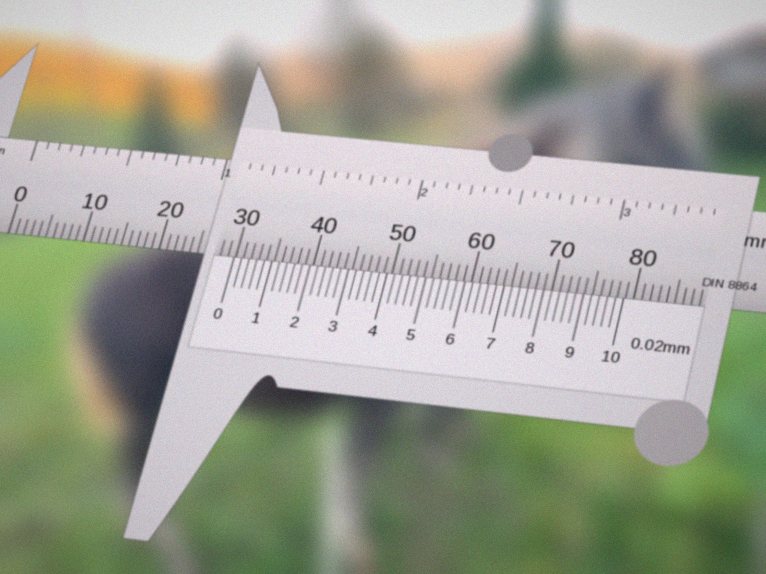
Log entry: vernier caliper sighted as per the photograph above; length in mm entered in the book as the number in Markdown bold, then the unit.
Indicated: **29.8** mm
